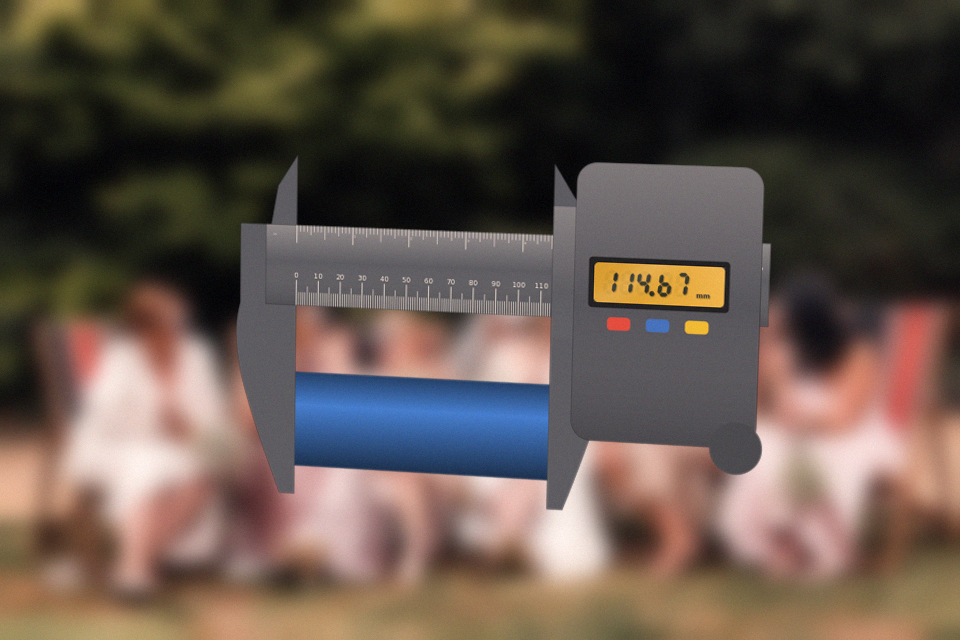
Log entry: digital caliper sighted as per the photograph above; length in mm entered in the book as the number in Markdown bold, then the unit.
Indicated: **114.67** mm
